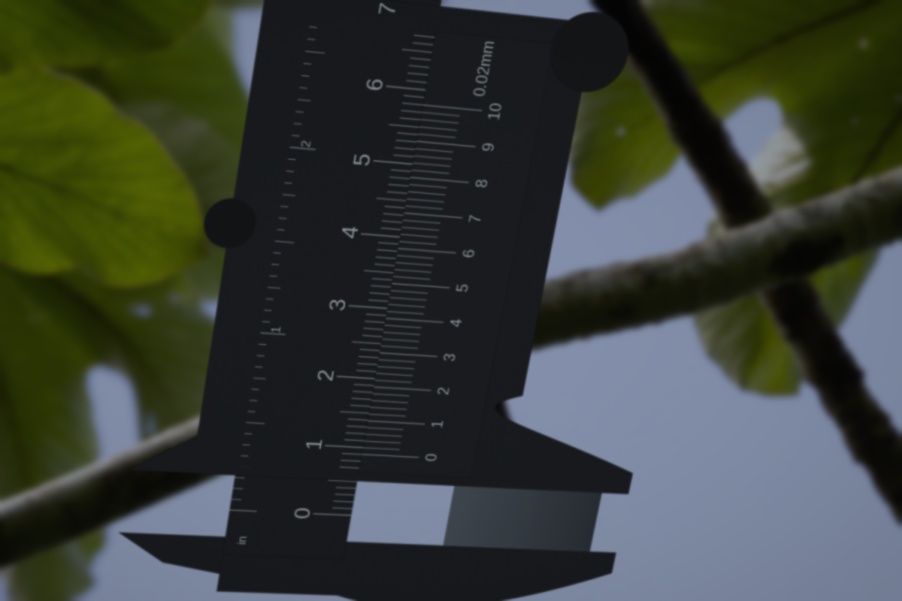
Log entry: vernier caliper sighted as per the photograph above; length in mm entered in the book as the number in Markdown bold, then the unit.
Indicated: **9.0** mm
